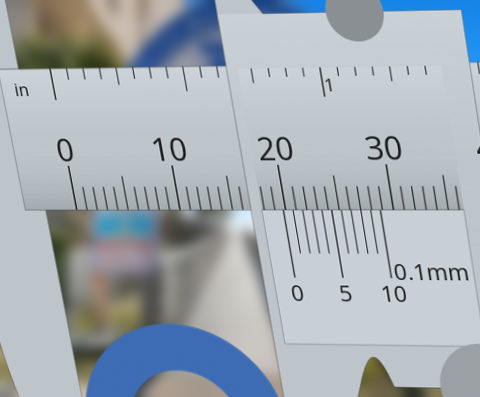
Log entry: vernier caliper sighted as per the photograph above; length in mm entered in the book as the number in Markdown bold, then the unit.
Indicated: **19.8** mm
